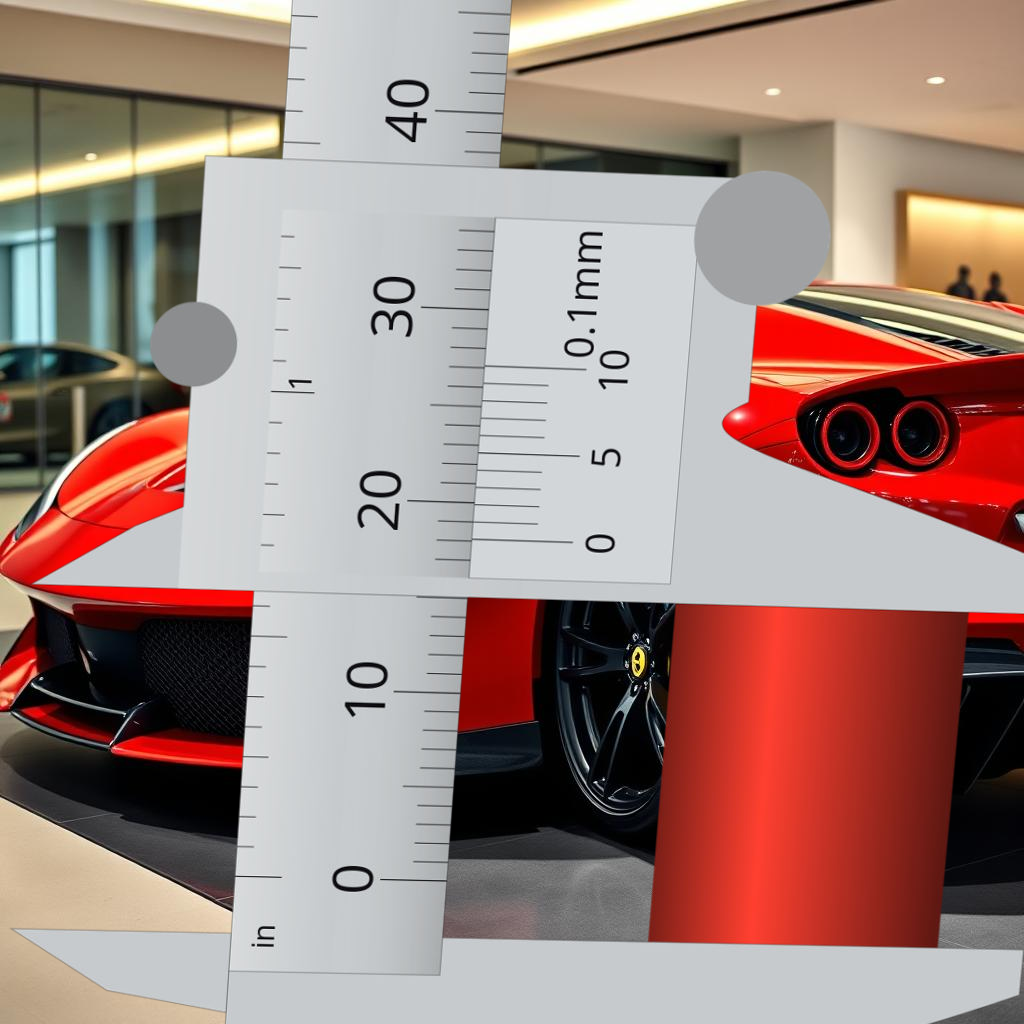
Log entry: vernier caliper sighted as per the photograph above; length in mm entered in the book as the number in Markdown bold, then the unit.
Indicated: **18.1** mm
